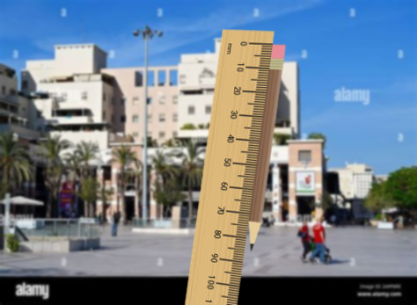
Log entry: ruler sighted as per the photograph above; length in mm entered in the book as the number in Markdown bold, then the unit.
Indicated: **85** mm
